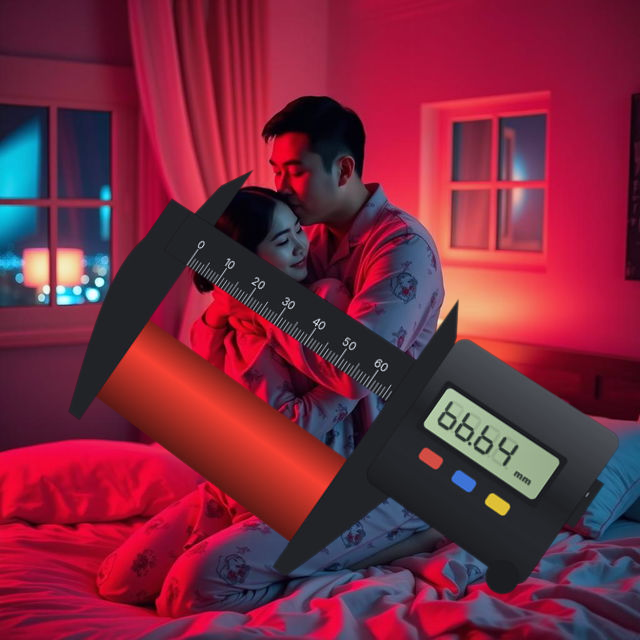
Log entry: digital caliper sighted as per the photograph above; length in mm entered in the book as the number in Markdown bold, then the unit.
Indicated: **66.64** mm
